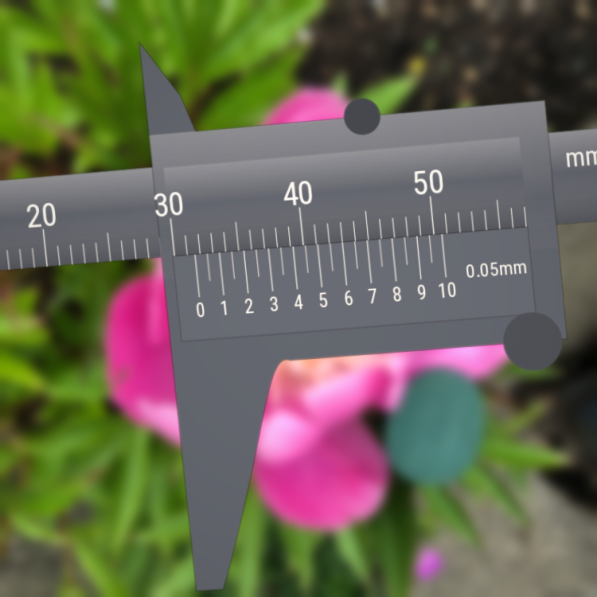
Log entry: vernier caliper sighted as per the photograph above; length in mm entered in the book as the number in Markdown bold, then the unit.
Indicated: **31.6** mm
